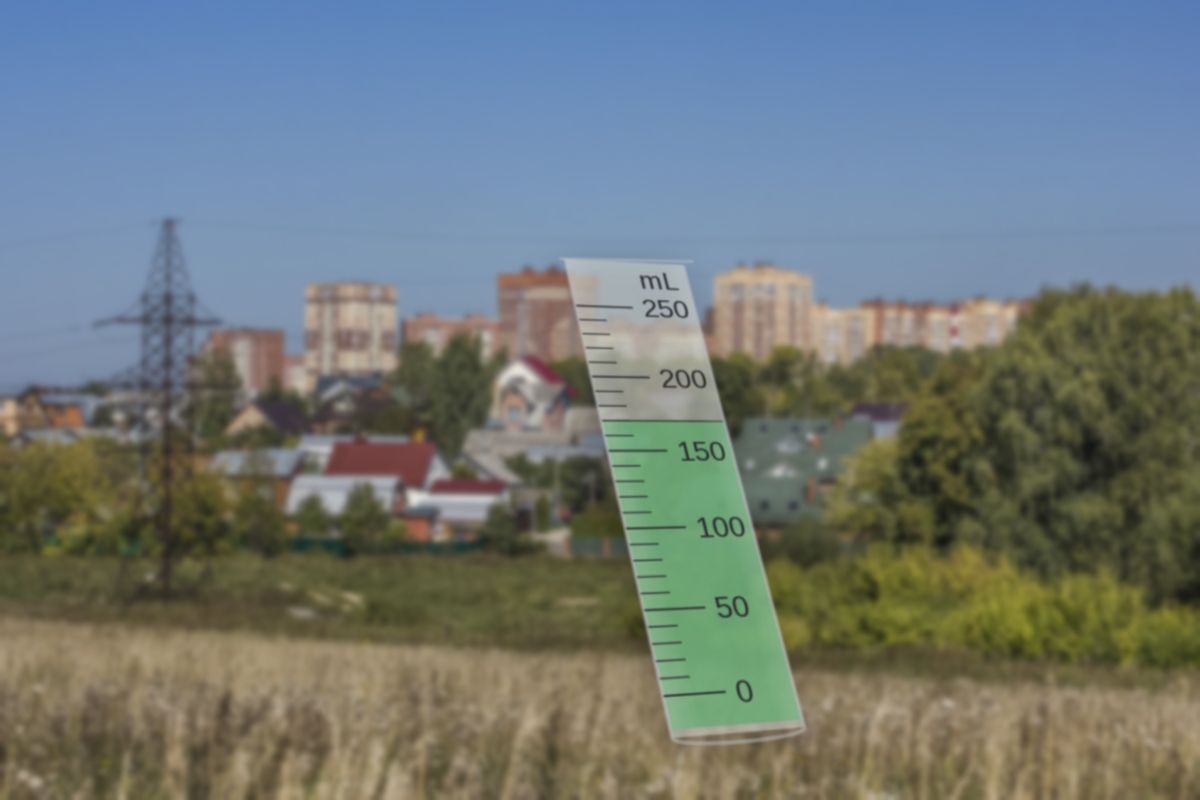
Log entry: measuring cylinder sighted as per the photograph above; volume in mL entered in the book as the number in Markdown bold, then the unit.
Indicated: **170** mL
